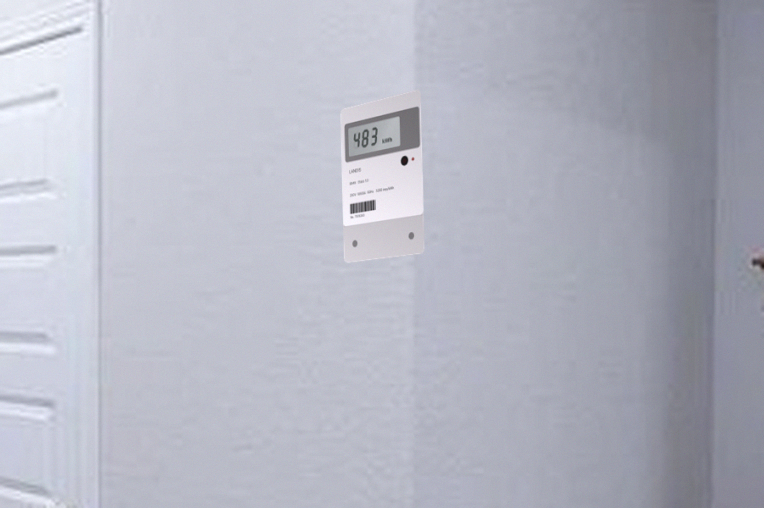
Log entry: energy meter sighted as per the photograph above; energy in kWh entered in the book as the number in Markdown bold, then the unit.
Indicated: **483** kWh
